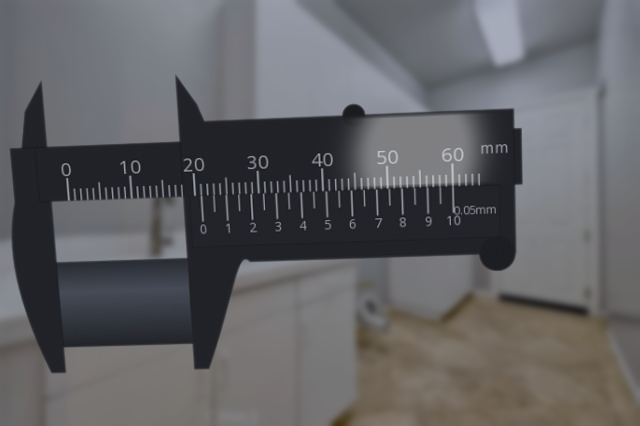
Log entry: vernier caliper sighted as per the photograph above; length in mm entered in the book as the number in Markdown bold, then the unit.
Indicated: **21.0** mm
